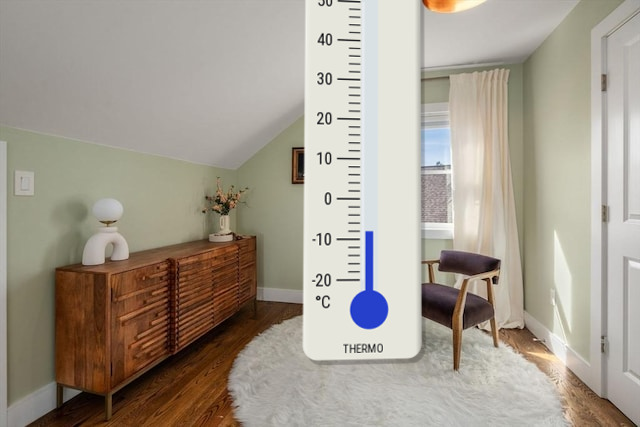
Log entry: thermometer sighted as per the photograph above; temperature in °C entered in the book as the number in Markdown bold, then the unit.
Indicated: **-8** °C
